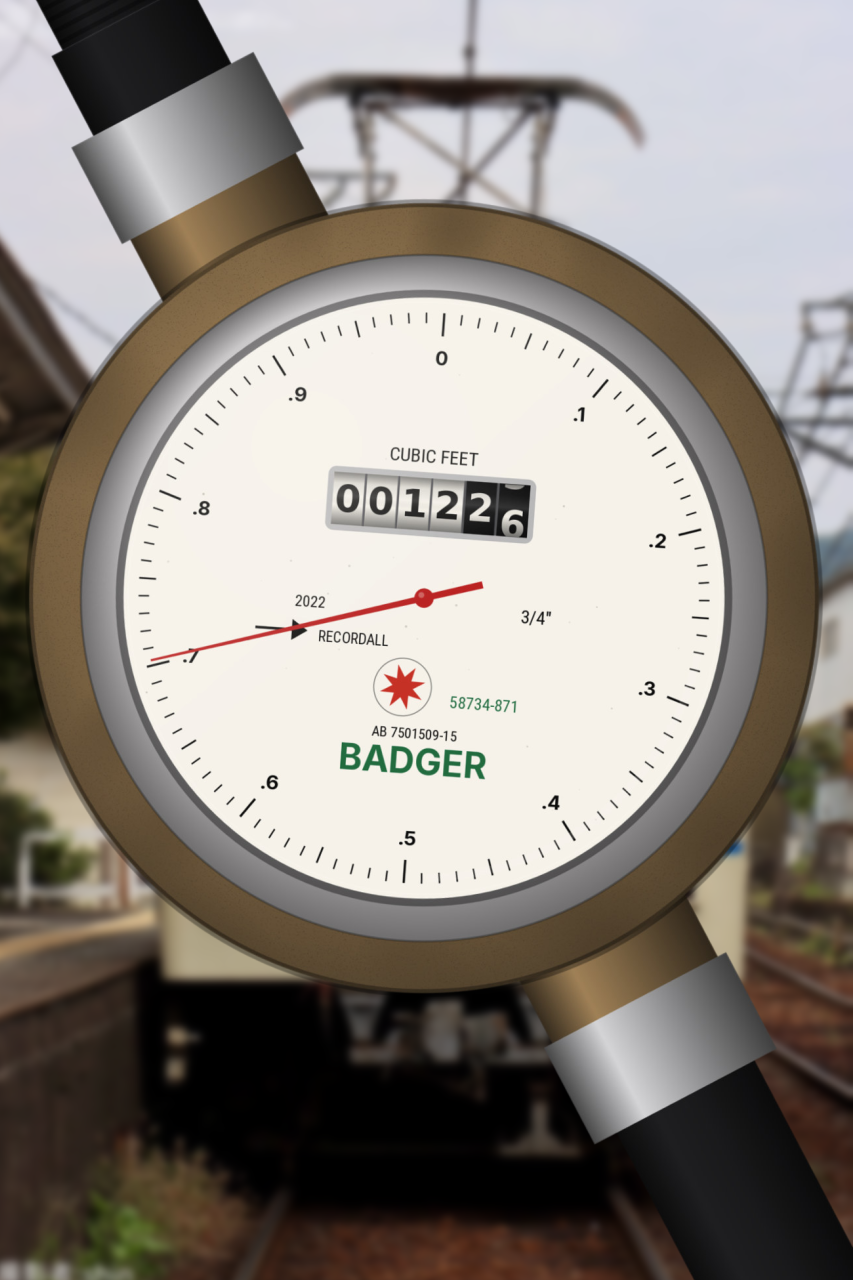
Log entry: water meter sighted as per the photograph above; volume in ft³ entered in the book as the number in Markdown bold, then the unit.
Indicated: **1225.70** ft³
